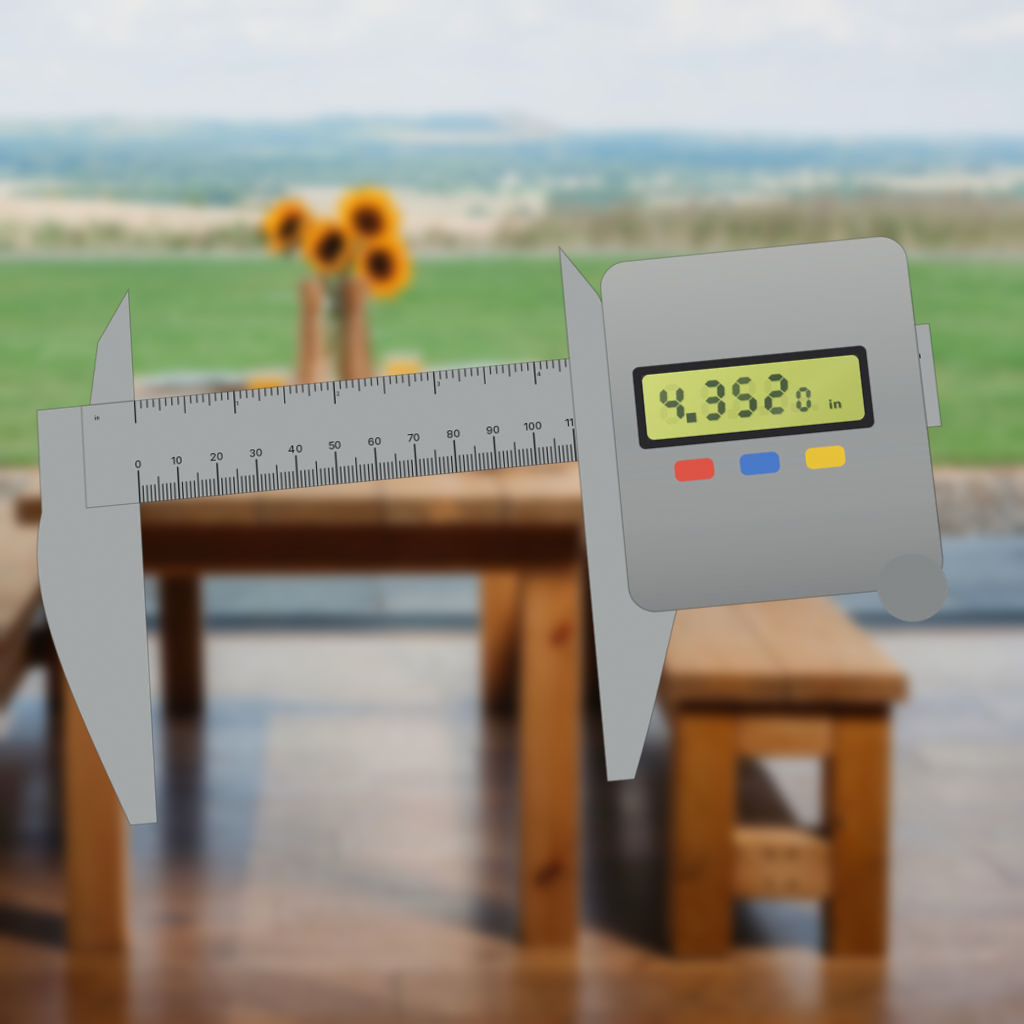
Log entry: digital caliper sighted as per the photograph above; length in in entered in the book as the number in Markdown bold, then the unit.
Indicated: **4.3520** in
